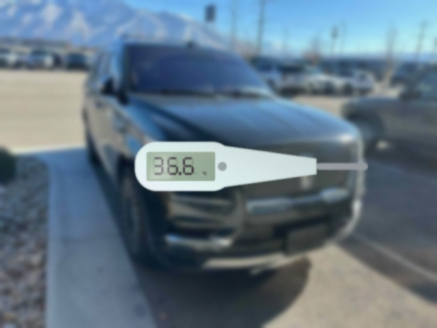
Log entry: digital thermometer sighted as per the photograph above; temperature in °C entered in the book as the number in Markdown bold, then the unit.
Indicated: **36.6** °C
